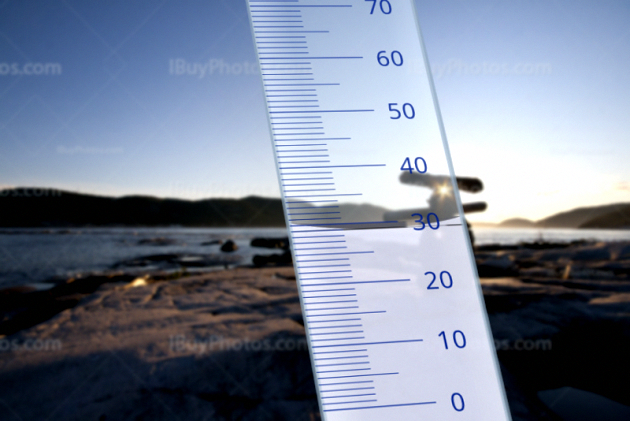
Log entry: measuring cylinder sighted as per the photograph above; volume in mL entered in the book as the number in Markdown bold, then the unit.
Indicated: **29** mL
